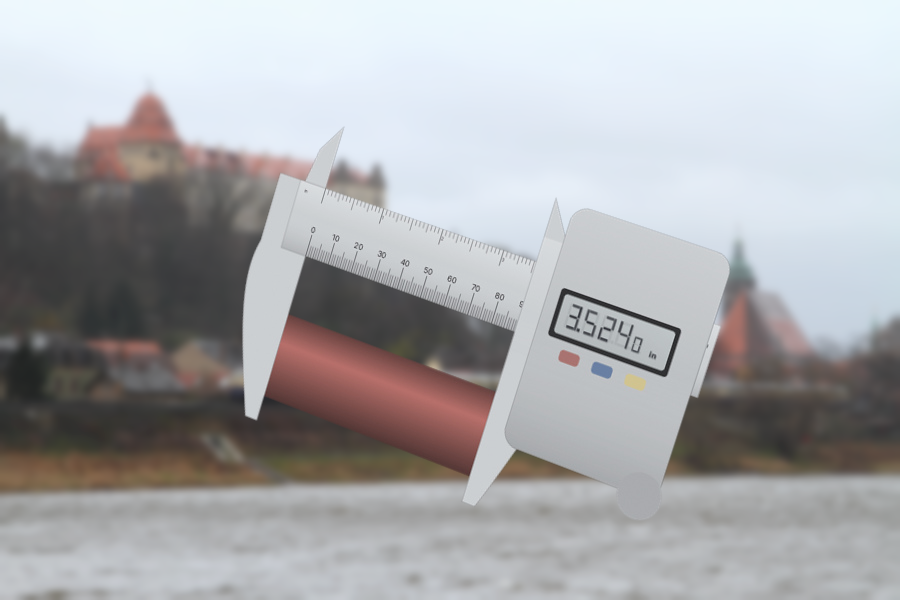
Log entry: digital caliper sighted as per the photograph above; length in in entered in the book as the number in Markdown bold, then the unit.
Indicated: **3.5240** in
